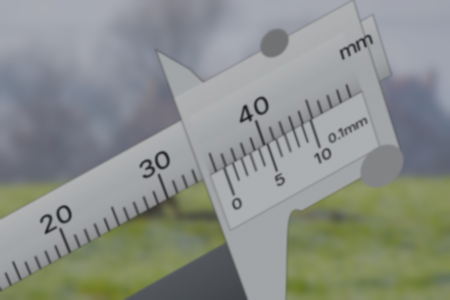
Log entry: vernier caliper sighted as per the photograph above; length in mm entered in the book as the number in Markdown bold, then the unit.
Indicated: **35.8** mm
